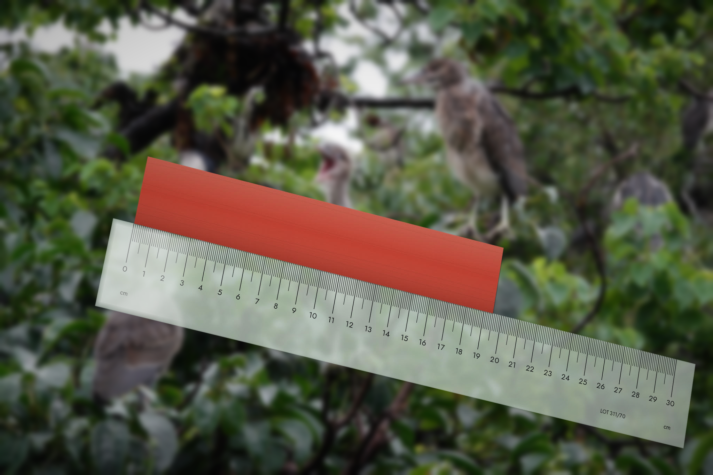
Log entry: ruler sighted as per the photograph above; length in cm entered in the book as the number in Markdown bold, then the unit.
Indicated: **19.5** cm
